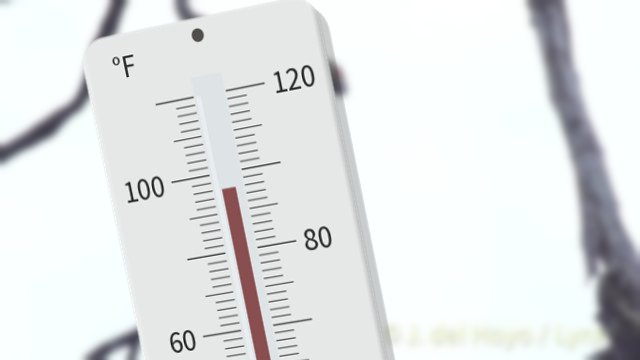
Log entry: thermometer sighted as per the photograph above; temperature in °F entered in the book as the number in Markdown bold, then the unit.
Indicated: **96** °F
